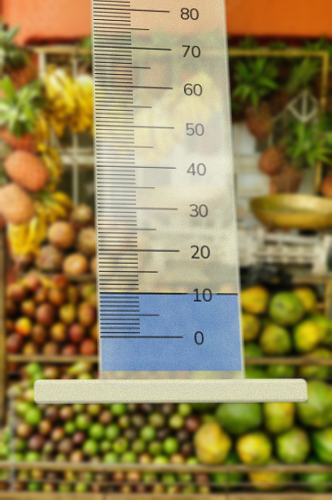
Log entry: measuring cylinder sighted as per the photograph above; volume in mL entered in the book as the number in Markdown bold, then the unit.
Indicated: **10** mL
